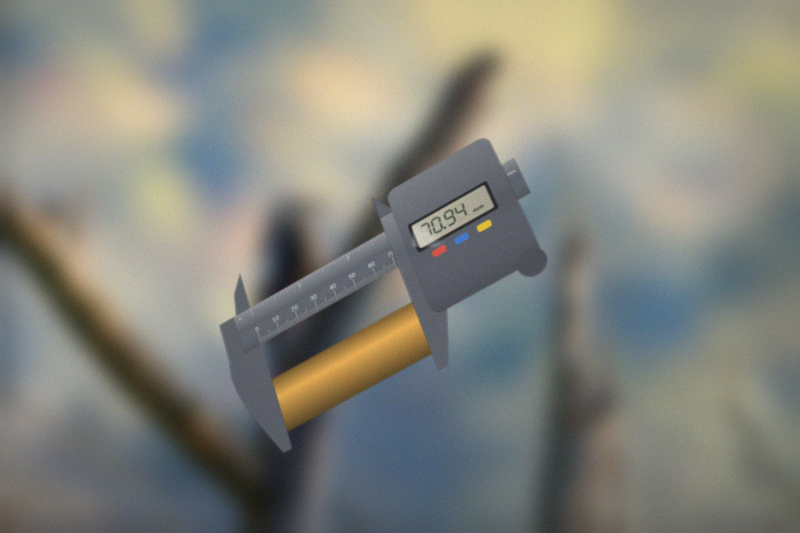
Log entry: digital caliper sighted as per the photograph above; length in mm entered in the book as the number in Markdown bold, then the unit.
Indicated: **70.94** mm
